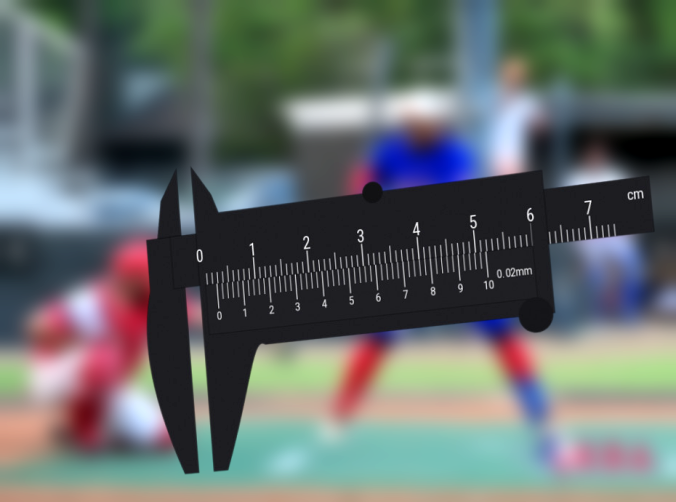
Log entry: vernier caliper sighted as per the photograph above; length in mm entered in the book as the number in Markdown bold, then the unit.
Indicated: **2.8** mm
